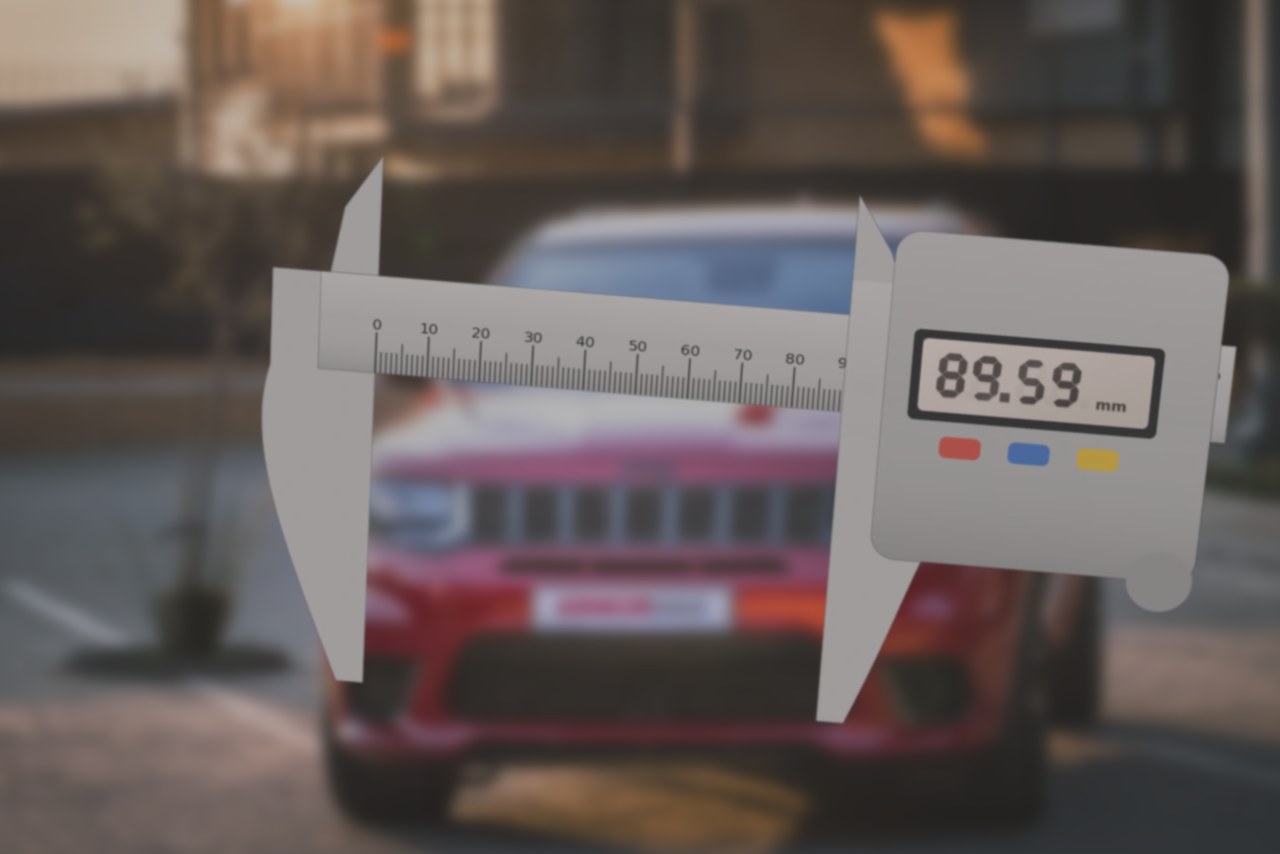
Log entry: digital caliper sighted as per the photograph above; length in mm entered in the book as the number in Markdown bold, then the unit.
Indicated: **89.59** mm
